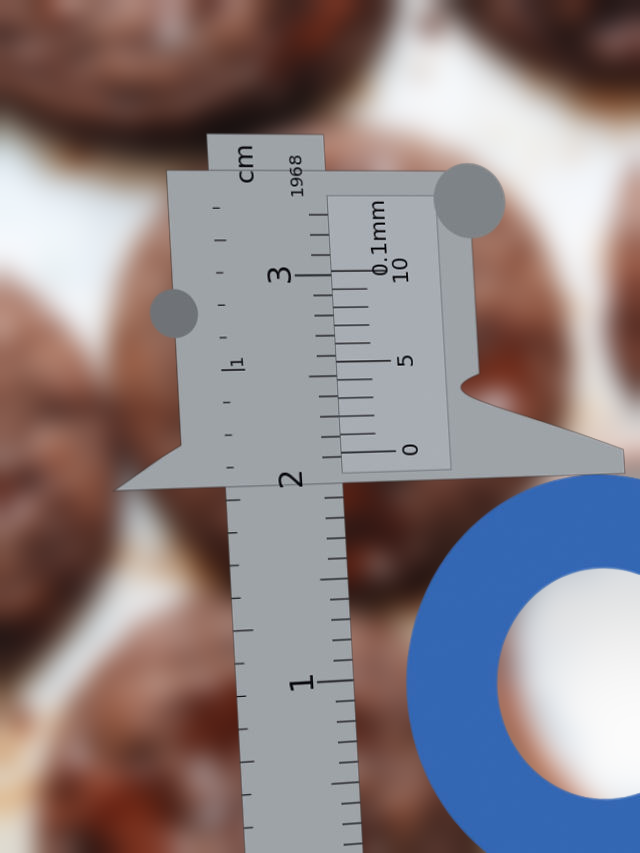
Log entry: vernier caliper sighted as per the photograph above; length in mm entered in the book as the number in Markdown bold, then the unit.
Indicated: **21.2** mm
